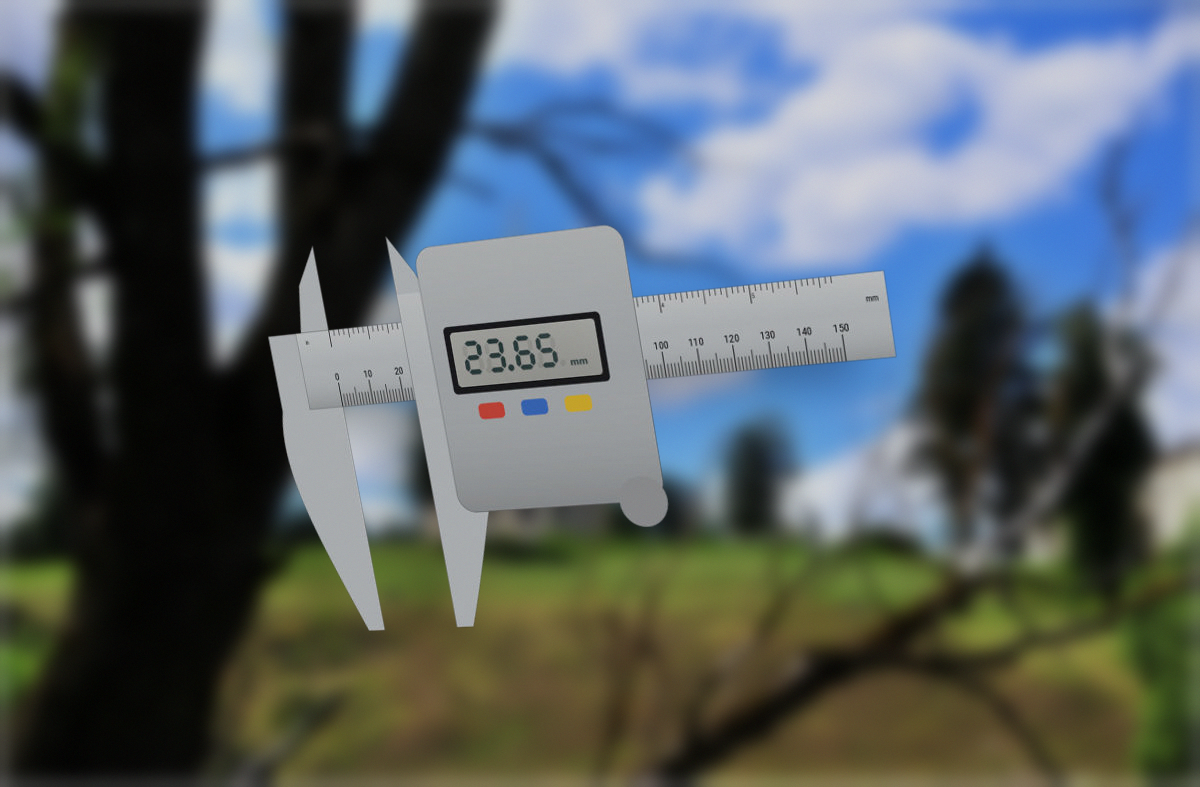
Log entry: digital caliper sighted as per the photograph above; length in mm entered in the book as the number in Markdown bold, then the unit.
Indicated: **23.65** mm
